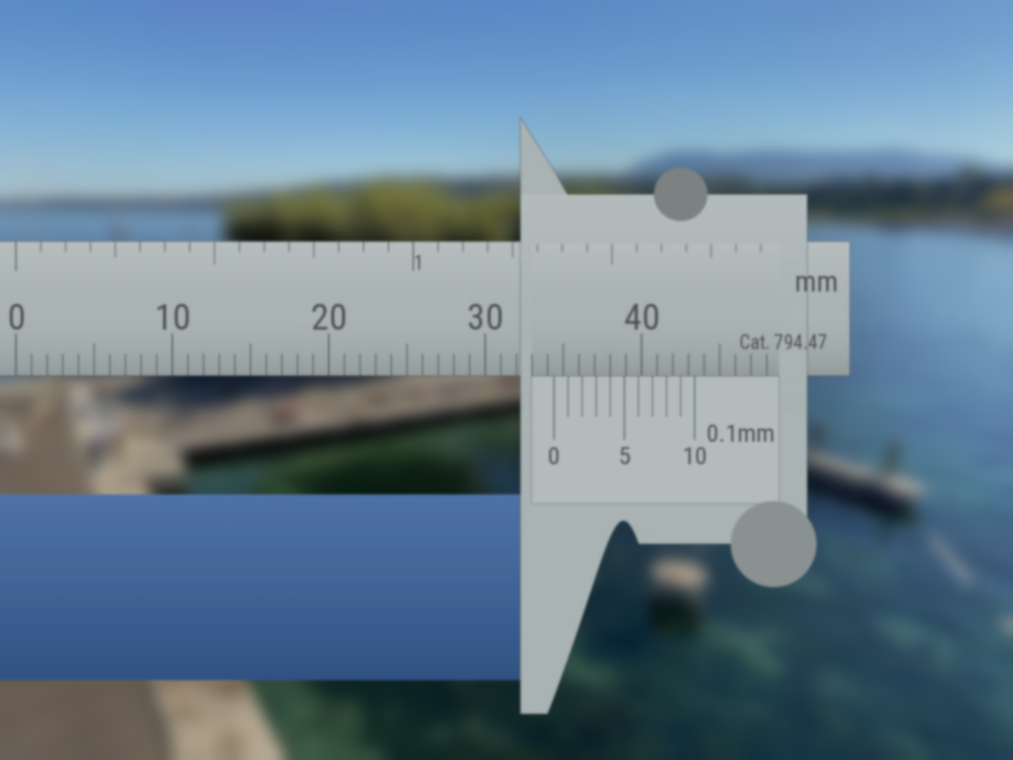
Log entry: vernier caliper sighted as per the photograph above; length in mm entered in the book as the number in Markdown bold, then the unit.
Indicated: **34.4** mm
